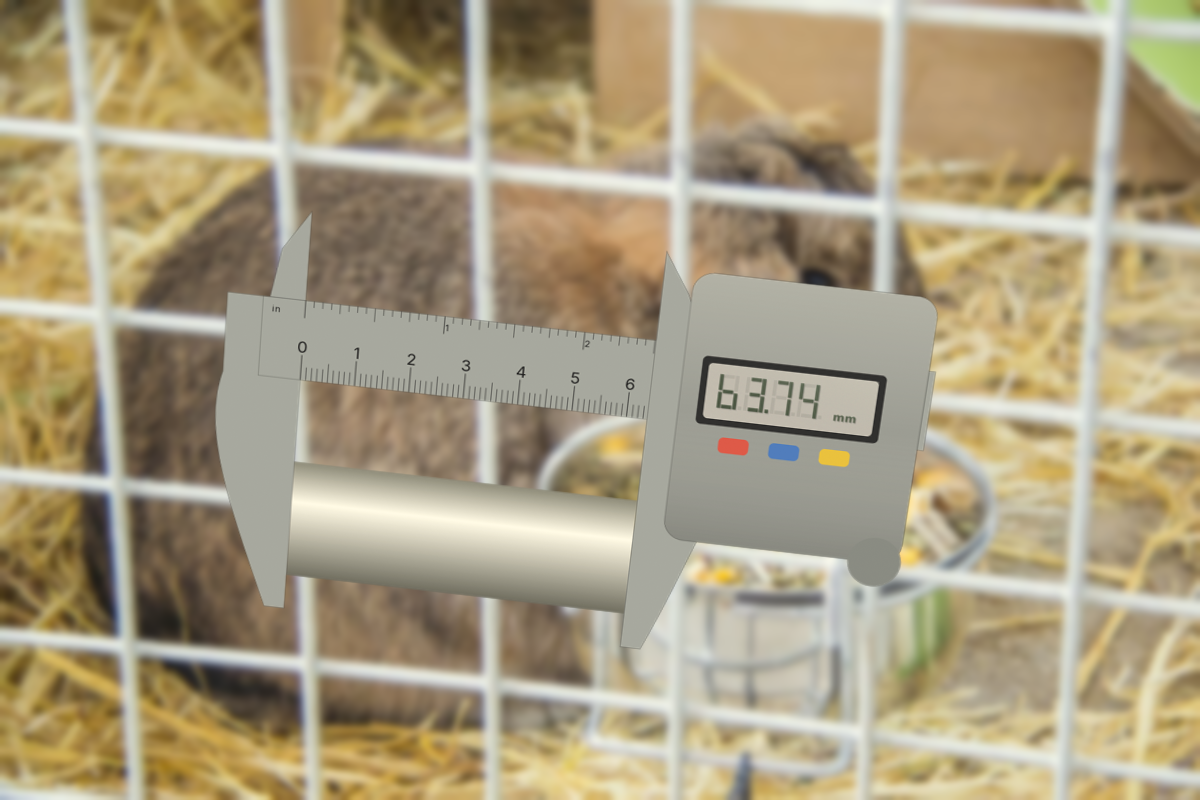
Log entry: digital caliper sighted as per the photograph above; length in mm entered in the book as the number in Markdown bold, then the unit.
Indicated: **63.74** mm
